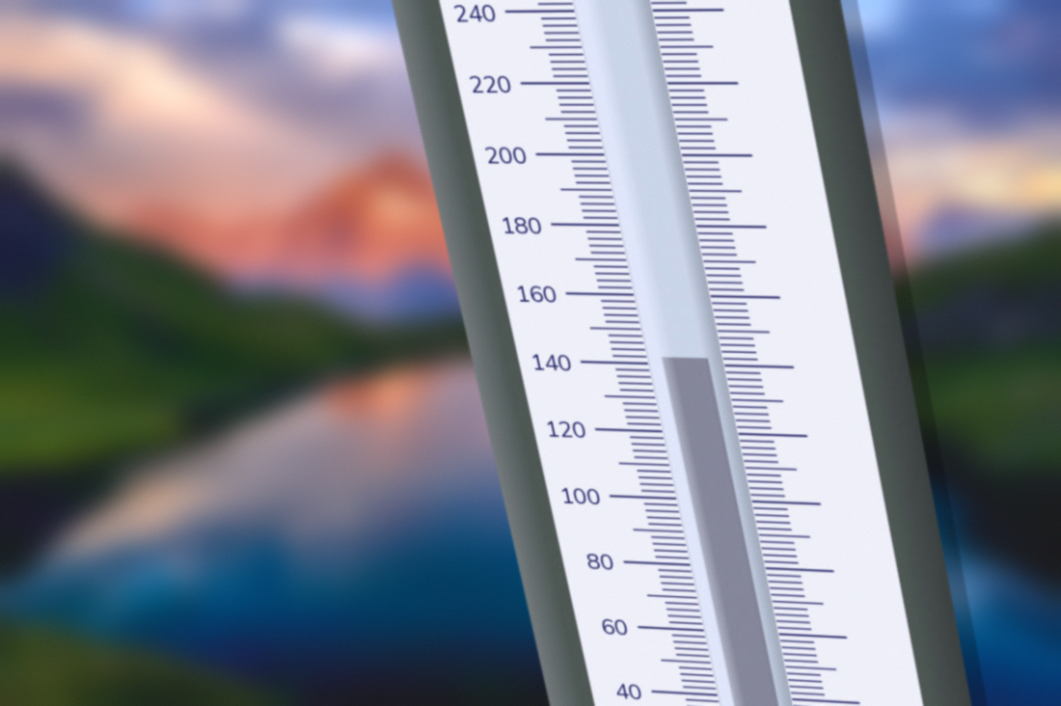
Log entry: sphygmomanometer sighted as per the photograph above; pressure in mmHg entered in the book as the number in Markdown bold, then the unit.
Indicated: **142** mmHg
